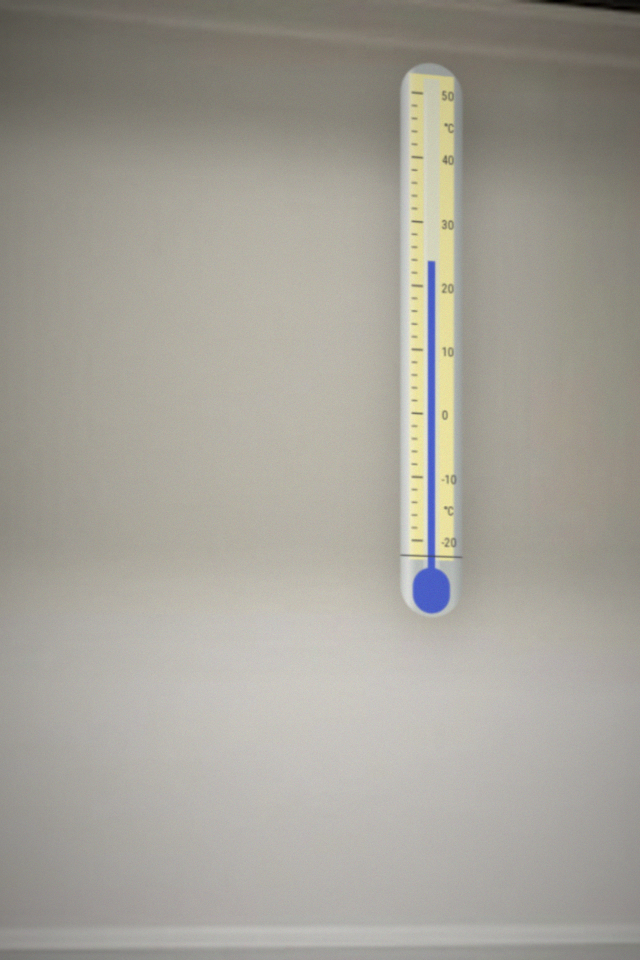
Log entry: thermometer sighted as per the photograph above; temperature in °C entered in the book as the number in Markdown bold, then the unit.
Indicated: **24** °C
